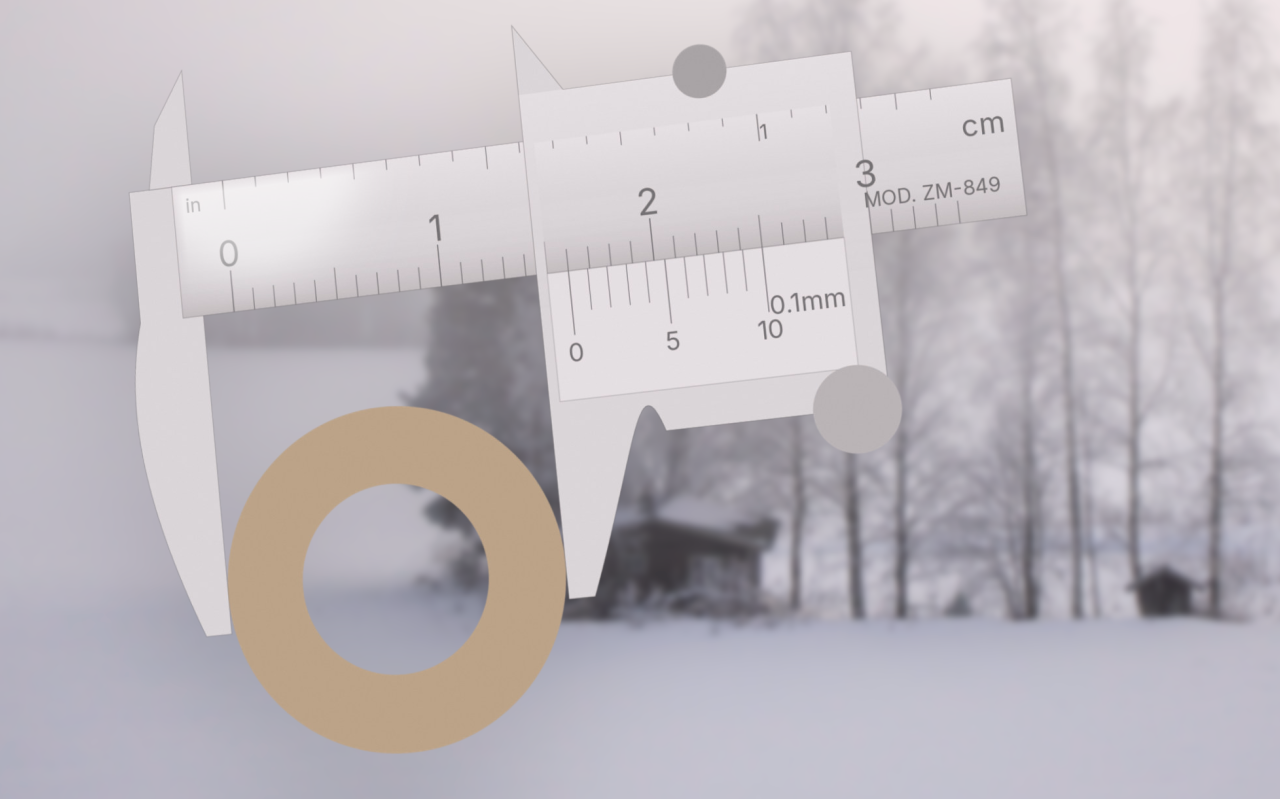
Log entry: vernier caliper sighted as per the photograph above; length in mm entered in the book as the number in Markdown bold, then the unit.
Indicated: **16.0** mm
